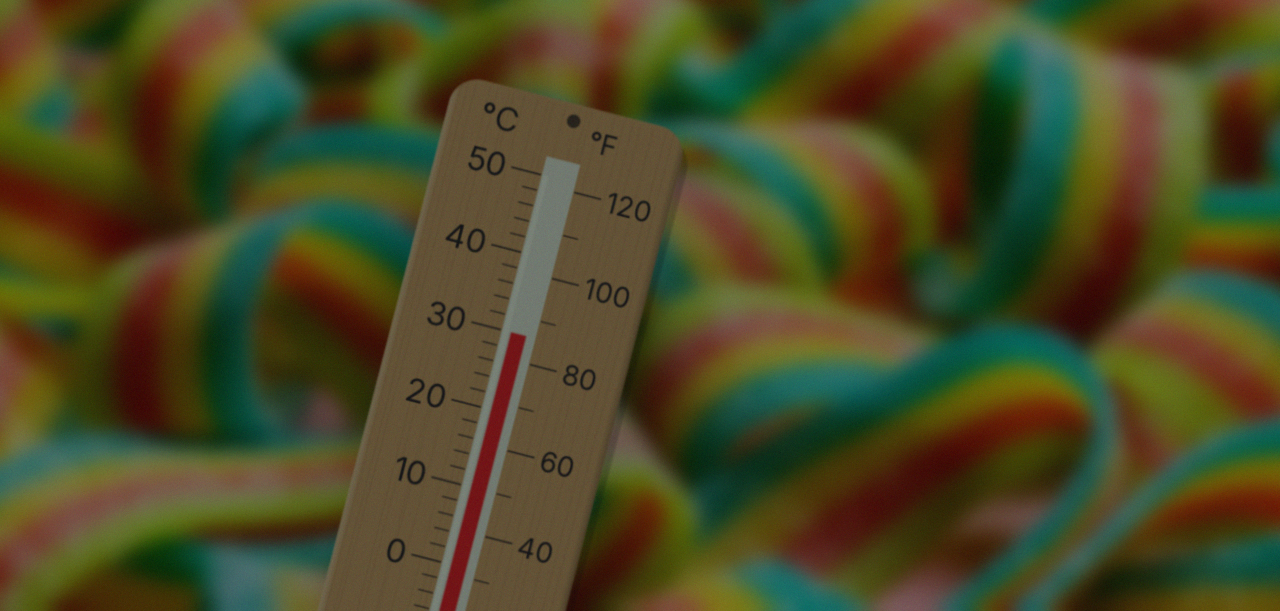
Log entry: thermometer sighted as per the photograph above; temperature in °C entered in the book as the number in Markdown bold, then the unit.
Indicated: **30** °C
